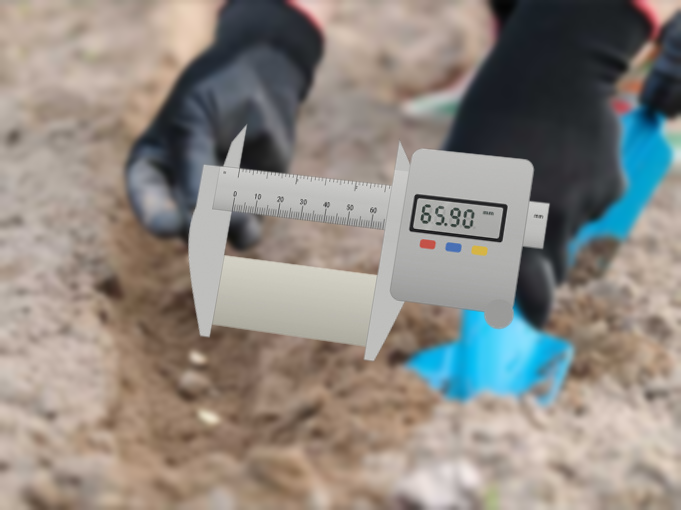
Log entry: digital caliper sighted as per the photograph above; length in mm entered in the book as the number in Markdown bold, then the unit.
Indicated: **65.90** mm
